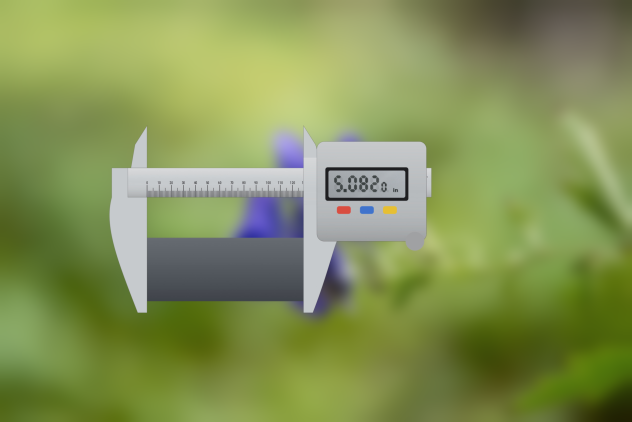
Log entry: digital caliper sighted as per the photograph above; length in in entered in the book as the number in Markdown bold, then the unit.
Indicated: **5.0820** in
